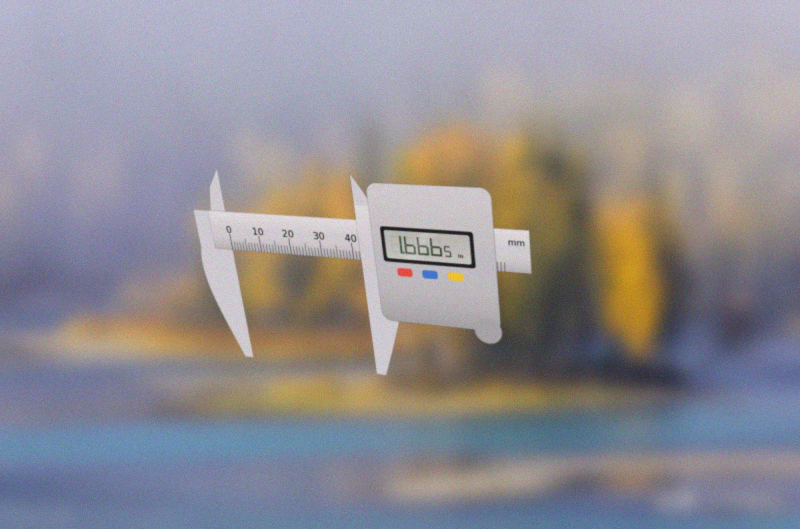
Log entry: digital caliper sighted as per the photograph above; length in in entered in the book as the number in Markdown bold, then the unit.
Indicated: **1.6665** in
